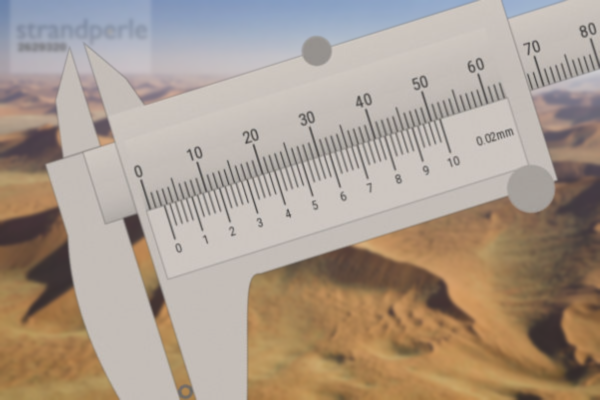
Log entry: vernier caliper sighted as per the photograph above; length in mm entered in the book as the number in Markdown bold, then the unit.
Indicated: **2.5** mm
